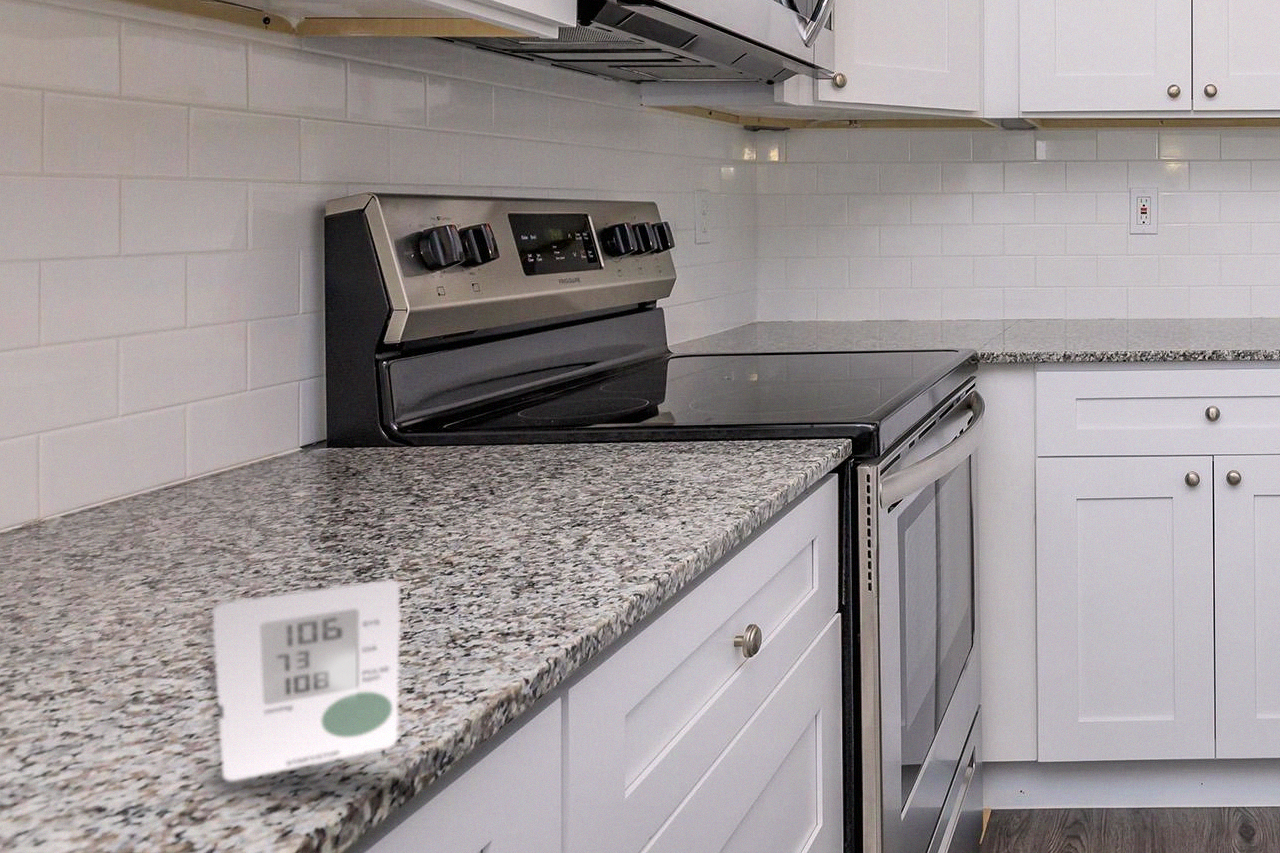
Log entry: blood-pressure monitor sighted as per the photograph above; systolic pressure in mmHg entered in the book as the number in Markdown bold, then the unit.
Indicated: **106** mmHg
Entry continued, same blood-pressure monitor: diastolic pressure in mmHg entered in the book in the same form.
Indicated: **73** mmHg
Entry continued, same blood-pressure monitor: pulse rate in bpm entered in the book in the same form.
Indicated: **108** bpm
